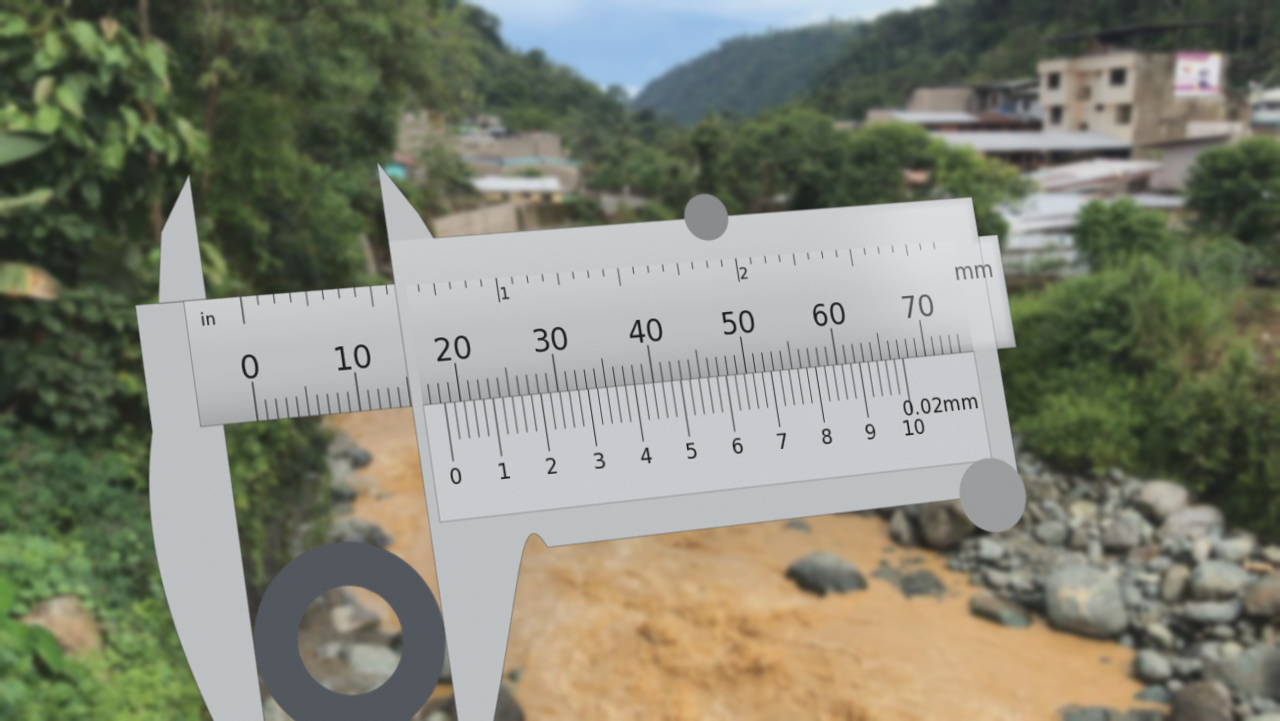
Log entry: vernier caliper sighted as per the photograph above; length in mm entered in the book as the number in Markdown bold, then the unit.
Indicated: **18.4** mm
